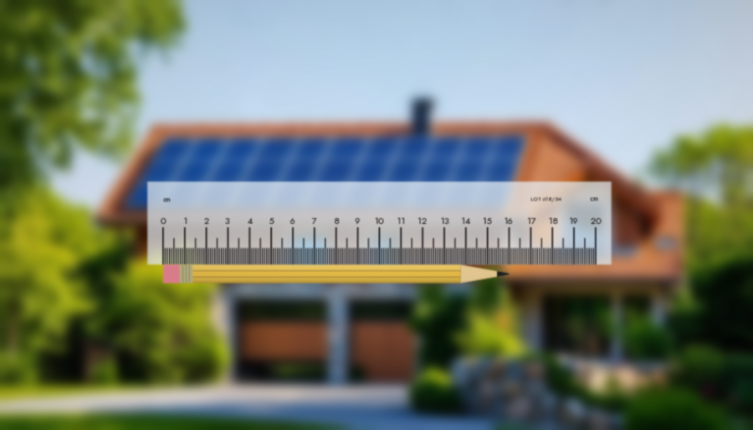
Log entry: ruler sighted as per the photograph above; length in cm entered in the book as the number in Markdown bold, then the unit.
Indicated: **16** cm
